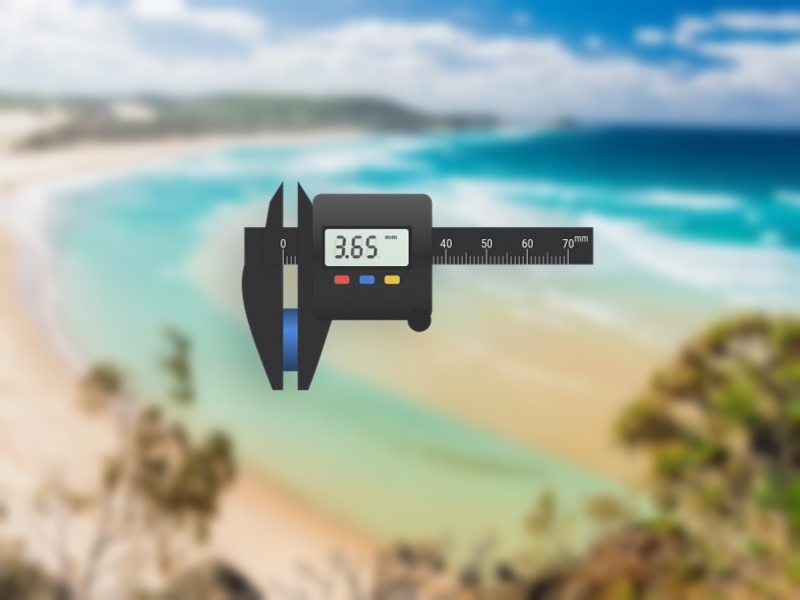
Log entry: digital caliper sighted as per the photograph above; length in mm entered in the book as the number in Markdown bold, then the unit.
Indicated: **3.65** mm
